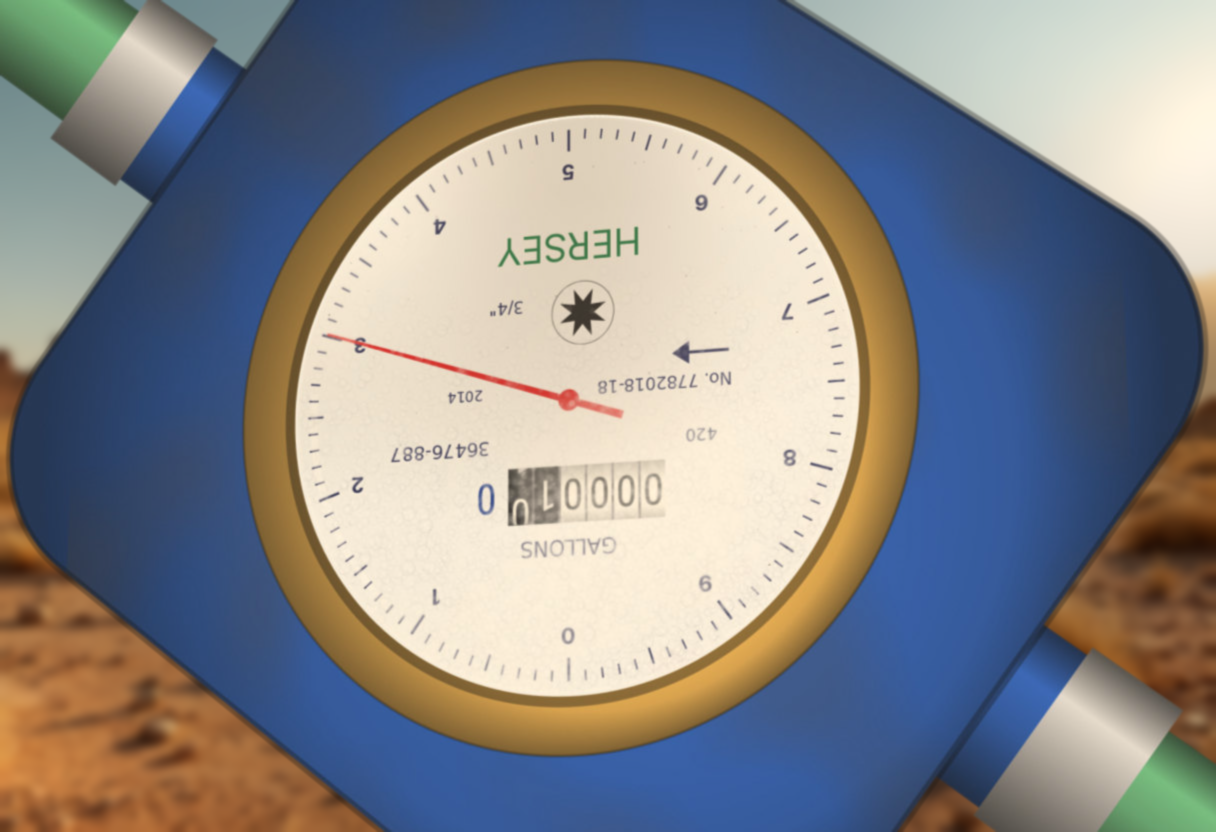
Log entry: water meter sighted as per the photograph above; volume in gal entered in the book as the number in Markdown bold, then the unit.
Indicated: **103.0** gal
